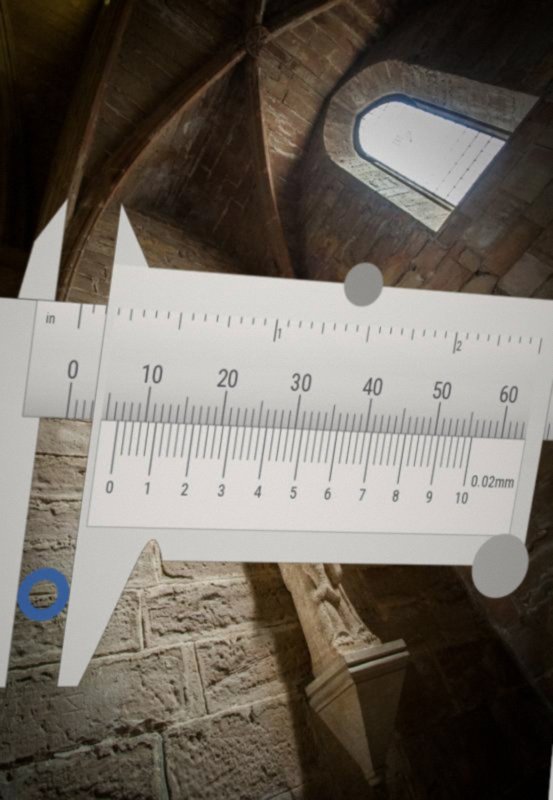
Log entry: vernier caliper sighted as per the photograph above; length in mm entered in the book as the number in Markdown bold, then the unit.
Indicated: **6.5** mm
